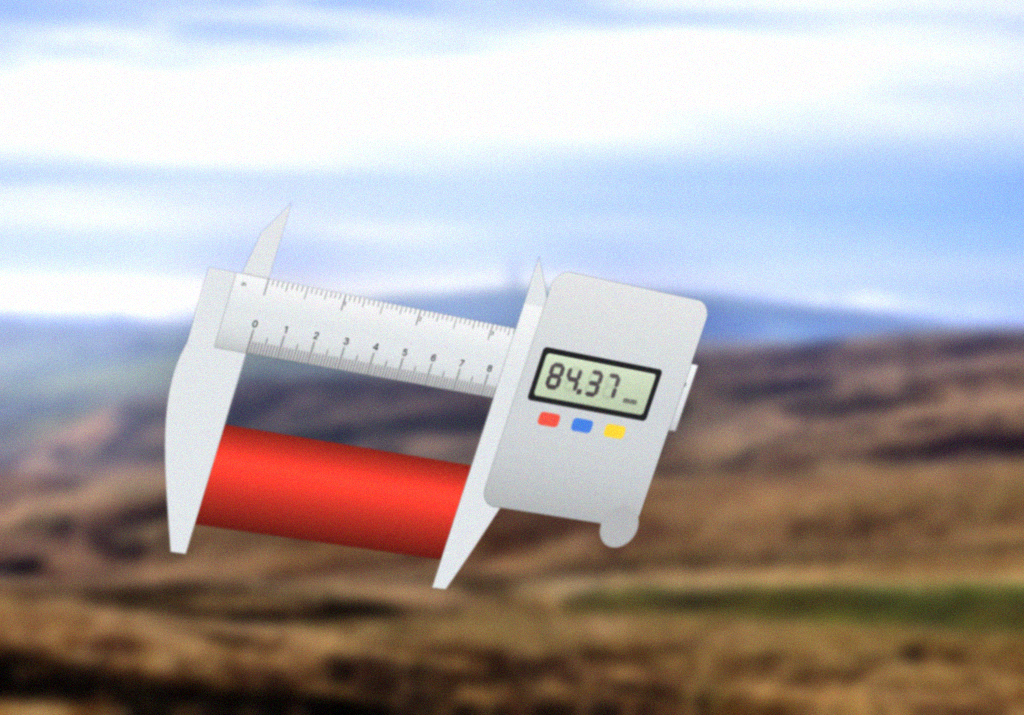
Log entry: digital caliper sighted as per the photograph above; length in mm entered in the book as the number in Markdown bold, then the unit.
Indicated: **84.37** mm
